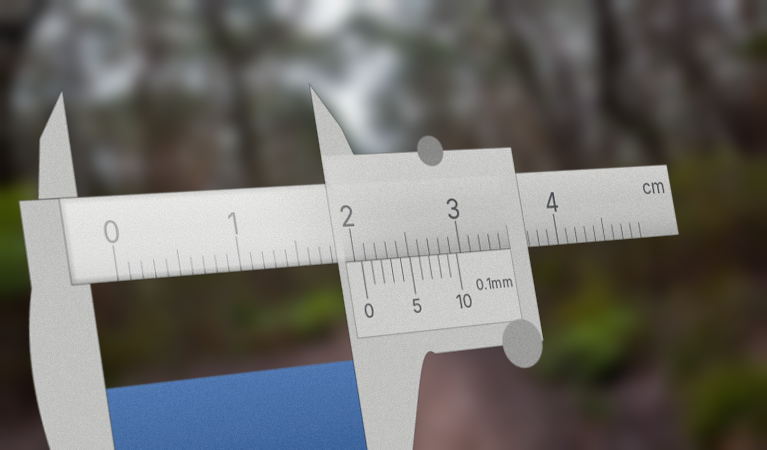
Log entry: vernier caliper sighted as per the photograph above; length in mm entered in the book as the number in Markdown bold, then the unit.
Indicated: **20.6** mm
